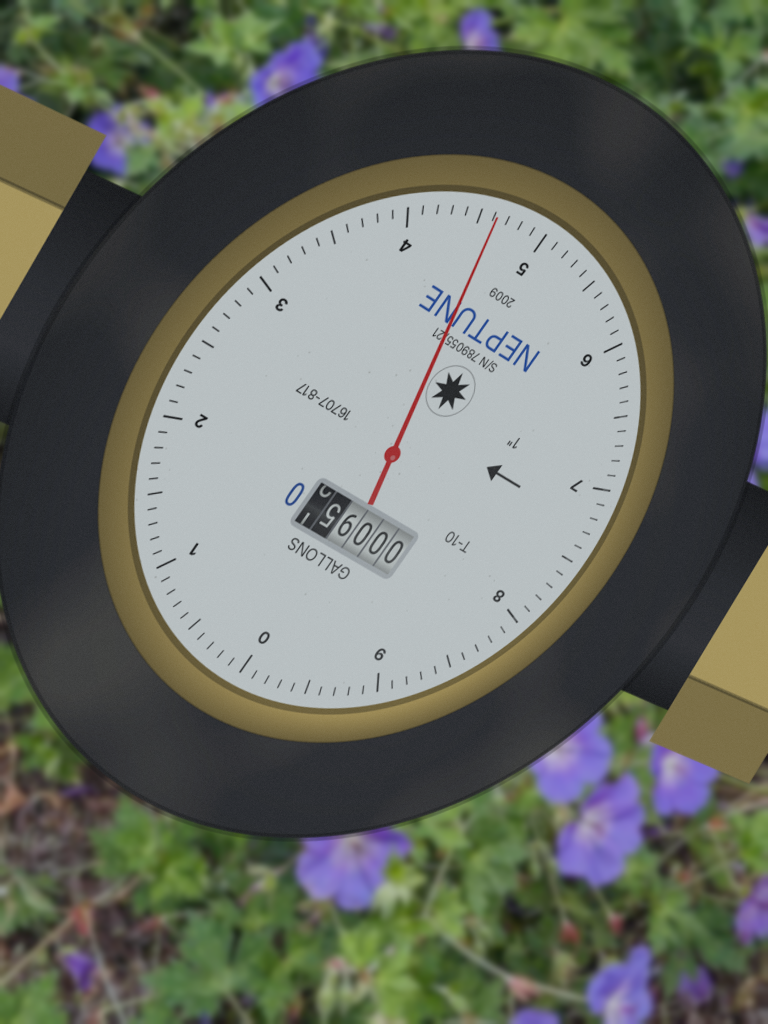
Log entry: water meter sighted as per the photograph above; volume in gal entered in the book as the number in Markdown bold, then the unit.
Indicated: **9514.6** gal
